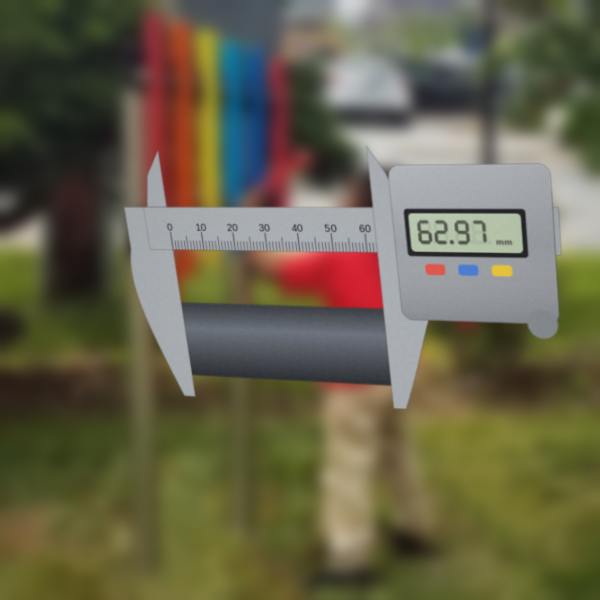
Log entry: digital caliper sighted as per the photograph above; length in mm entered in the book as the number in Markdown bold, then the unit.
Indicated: **62.97** mm
